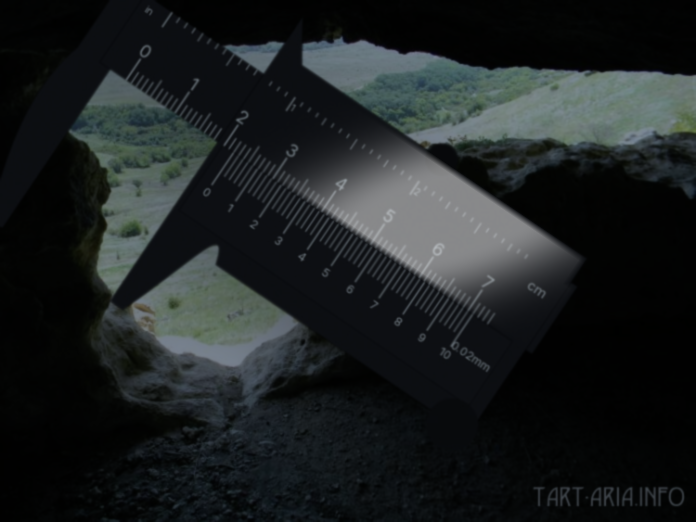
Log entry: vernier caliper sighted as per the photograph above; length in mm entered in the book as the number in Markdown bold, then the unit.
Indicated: **22.0** mm
